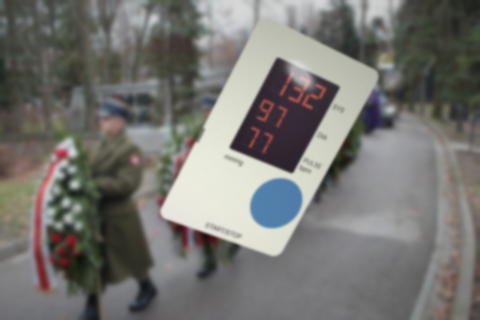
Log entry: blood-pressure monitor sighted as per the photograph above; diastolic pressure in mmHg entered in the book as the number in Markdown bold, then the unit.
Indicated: **97** mmHg
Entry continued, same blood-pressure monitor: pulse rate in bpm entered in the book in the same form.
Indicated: **77** bpm
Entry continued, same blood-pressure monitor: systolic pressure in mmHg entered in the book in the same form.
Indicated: **132** mmHg
